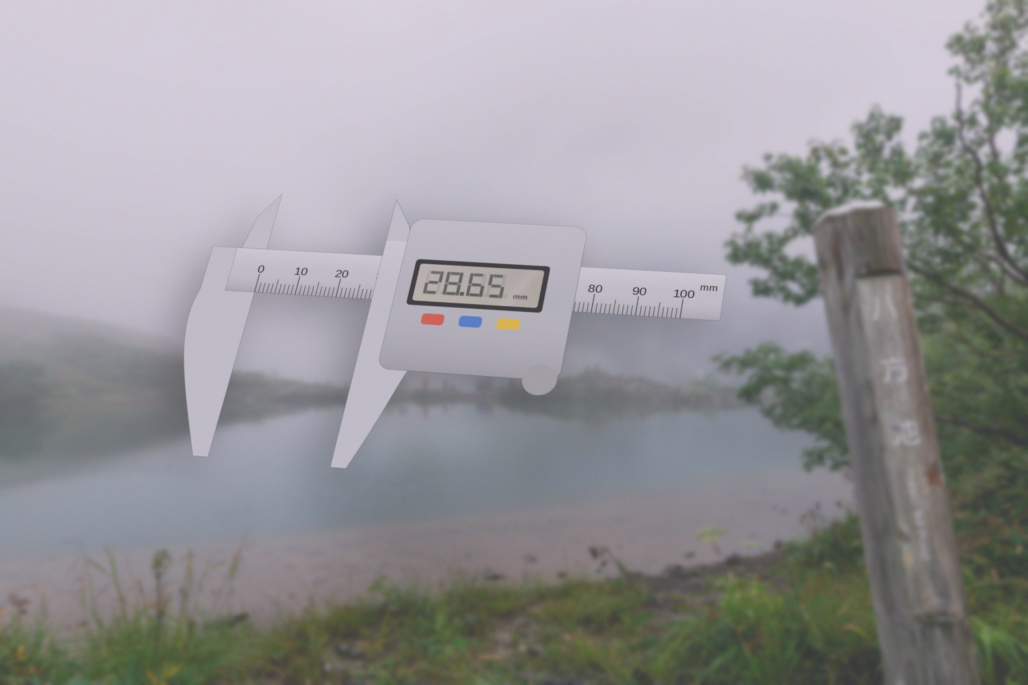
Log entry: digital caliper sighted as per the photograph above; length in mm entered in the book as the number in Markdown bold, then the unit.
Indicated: **28.65** mm
